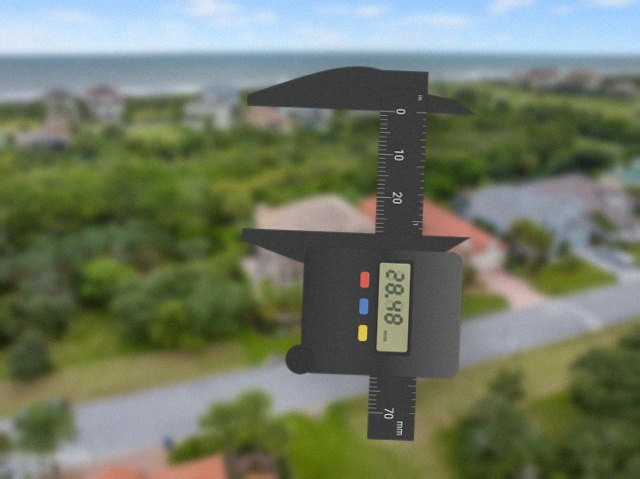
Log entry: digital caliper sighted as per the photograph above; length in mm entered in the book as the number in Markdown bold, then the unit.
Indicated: **28.48** mm
